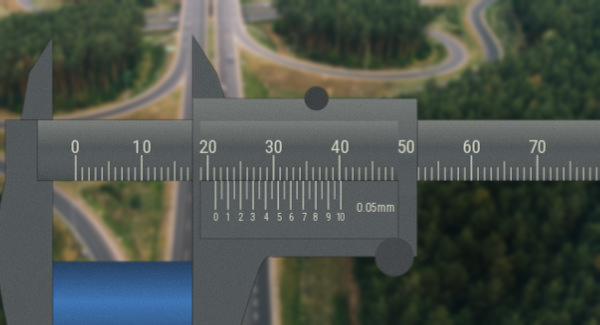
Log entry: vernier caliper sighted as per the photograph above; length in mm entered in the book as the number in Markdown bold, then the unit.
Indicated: **21.2** mm
